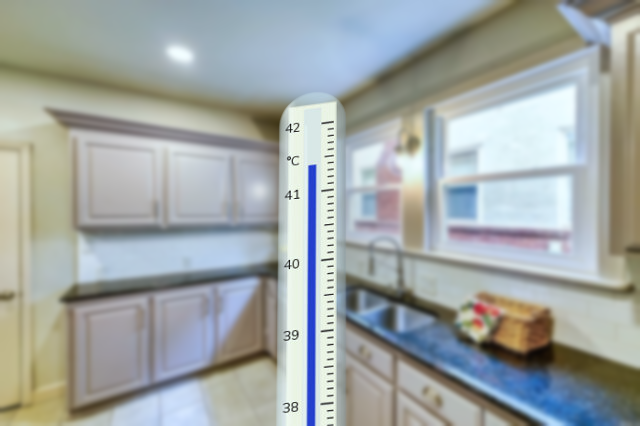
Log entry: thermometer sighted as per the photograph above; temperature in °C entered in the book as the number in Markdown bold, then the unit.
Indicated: **41.4** °C
